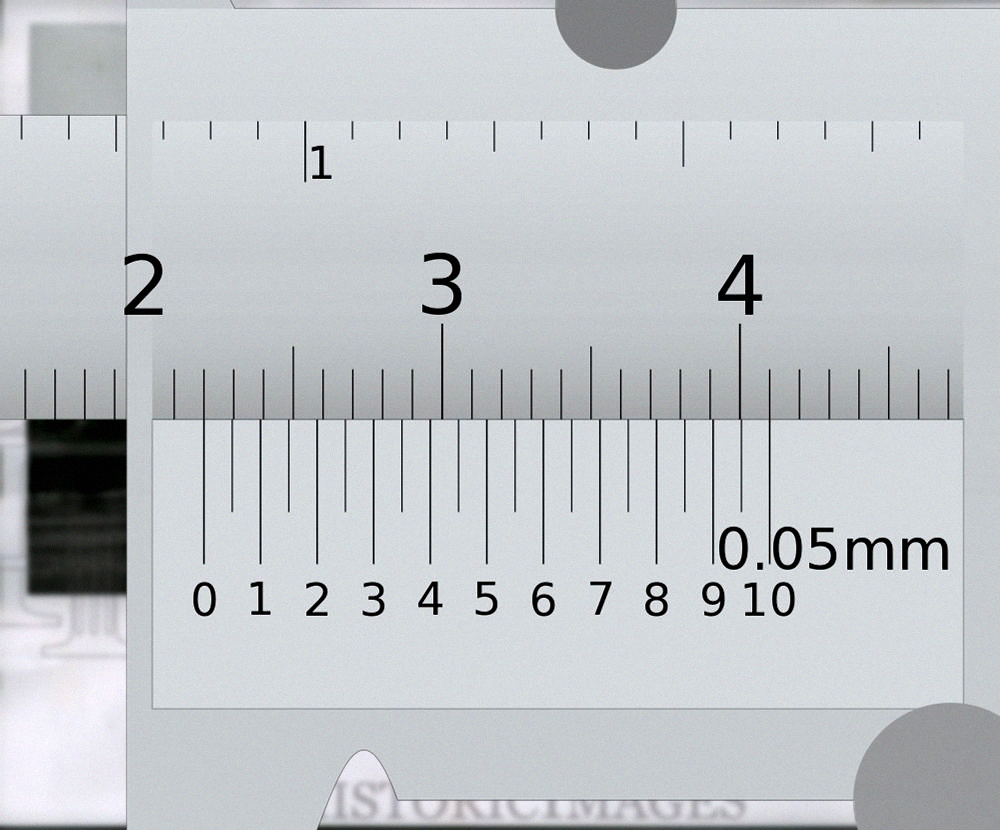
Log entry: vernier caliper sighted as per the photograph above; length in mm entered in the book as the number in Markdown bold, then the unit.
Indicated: **22.00** mm
